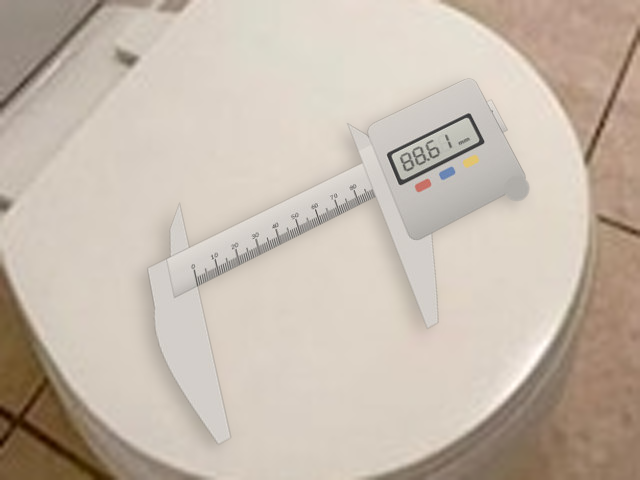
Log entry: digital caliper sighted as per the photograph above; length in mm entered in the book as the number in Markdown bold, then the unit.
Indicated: **88.61** mm
